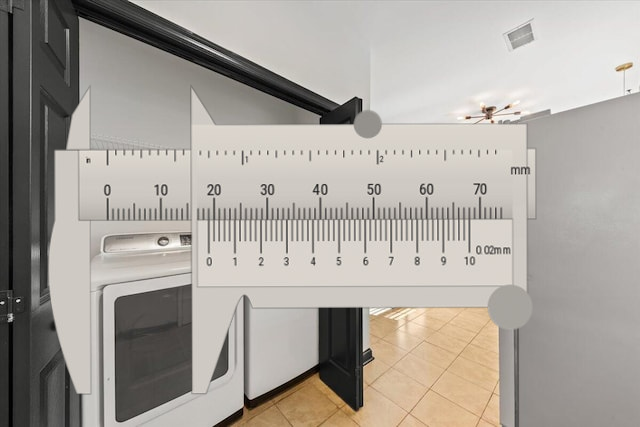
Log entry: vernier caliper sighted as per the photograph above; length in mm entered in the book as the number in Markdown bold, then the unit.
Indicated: **19.0** mm
